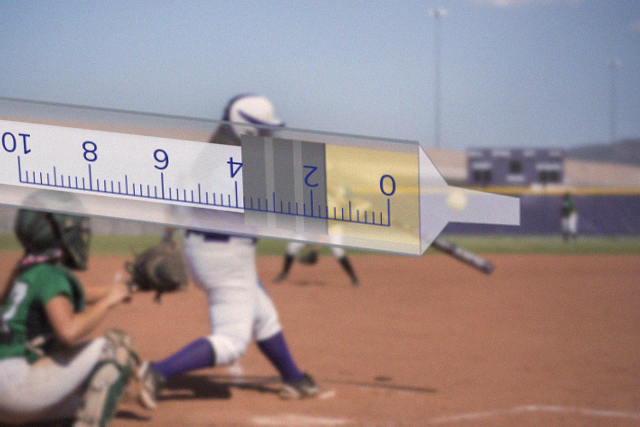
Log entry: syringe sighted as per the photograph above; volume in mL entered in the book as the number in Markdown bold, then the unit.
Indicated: **1.6** mL
